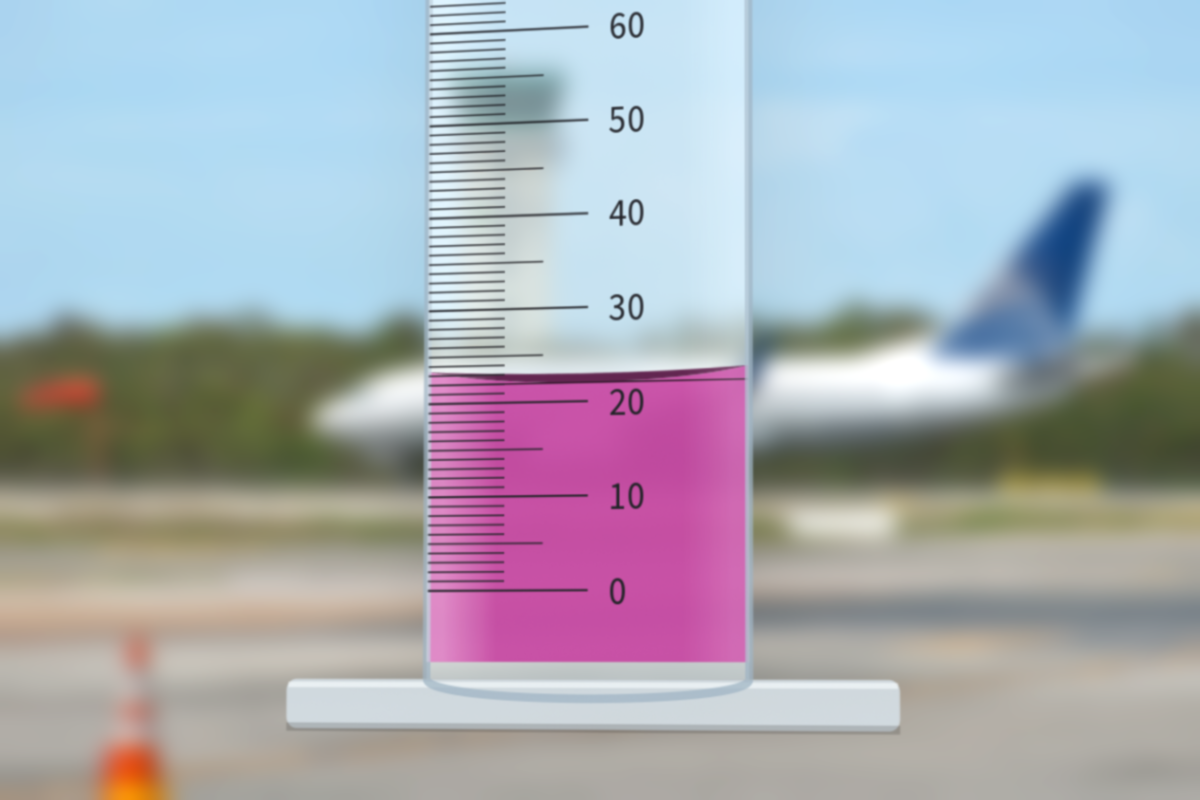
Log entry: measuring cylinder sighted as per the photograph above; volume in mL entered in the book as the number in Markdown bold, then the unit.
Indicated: **22** mL
